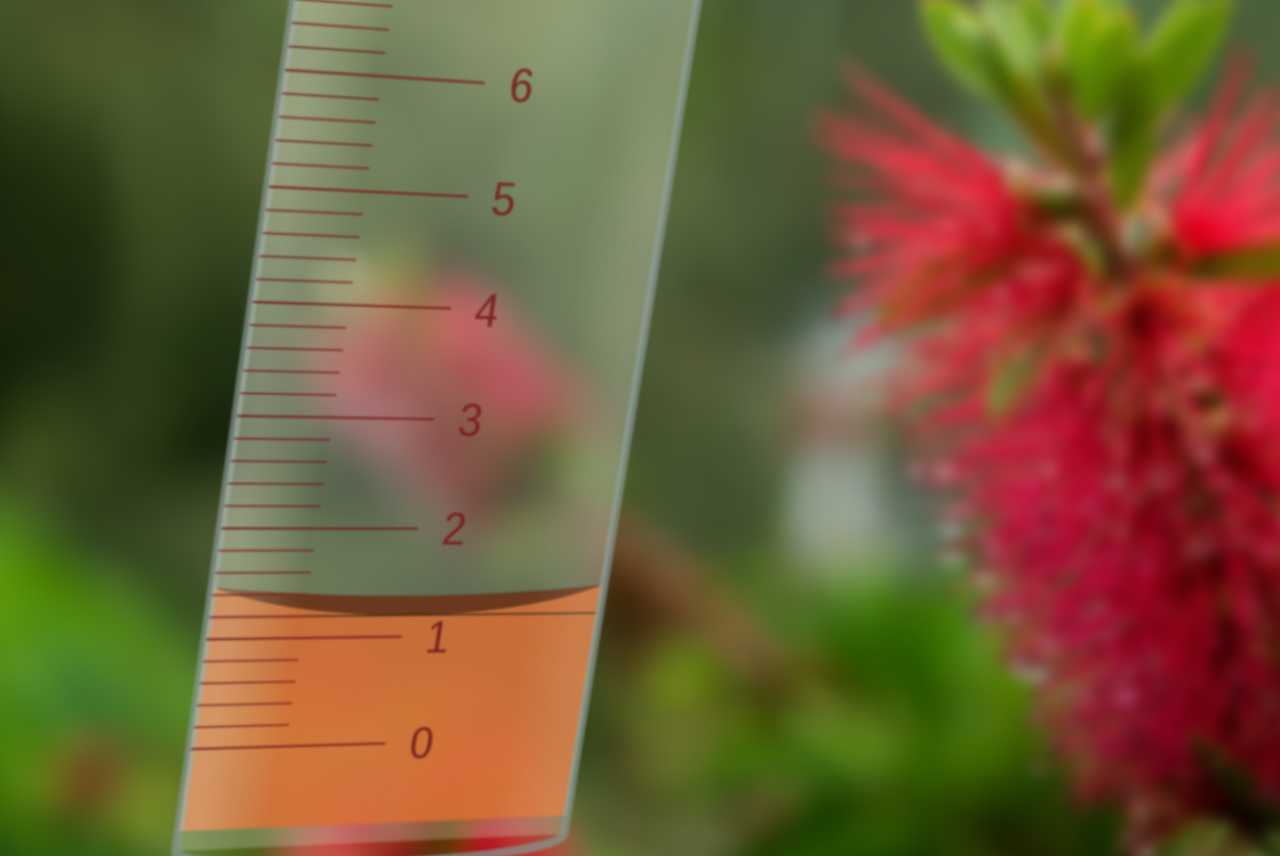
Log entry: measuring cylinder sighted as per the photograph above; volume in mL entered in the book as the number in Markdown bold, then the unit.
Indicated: **1.2** mL
